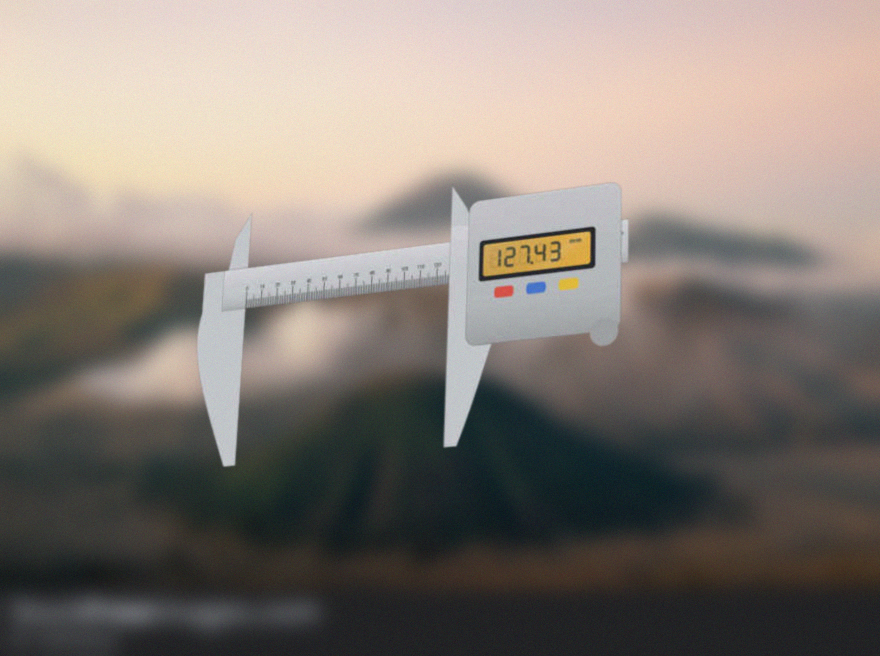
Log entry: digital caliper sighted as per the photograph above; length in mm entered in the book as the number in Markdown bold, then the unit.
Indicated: **127.43** mm
